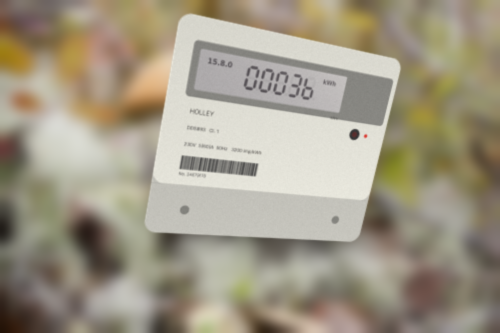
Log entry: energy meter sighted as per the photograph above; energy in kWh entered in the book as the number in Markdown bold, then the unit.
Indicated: **36** kWh
